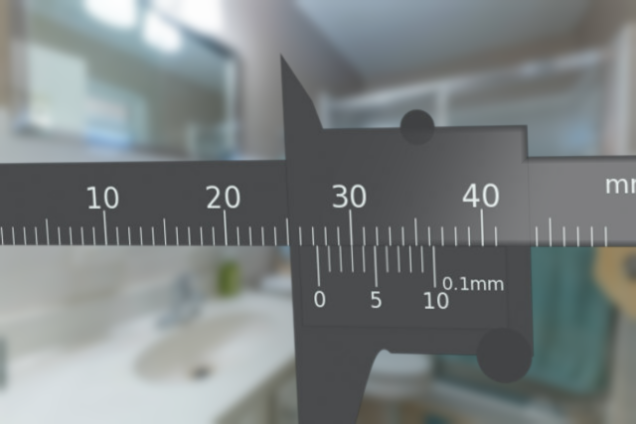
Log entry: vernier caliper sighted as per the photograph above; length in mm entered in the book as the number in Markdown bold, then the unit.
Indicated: **27.3** mm
